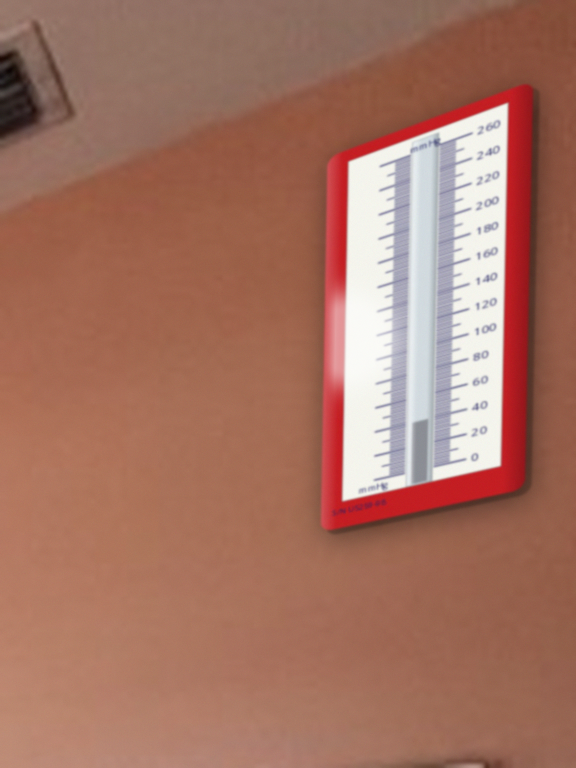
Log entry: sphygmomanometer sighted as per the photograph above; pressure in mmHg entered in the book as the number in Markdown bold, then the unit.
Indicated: **40** mmHg
